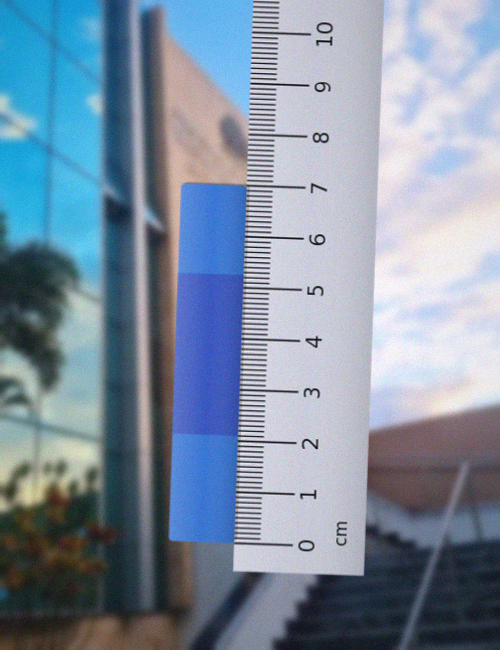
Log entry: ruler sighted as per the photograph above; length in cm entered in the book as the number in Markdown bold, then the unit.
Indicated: **7** cm
